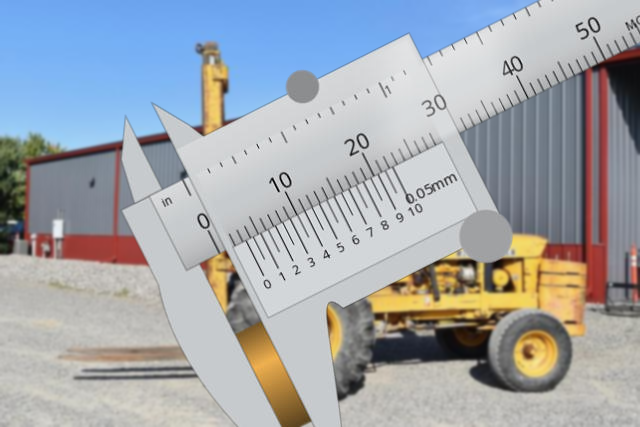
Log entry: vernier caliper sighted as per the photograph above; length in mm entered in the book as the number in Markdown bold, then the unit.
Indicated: **3.4** mm
